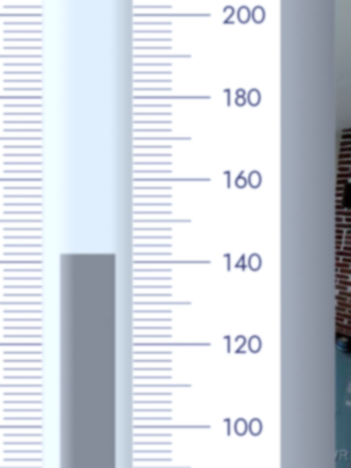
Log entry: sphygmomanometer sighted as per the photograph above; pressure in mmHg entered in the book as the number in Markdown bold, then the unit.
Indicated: **142** mmHg
